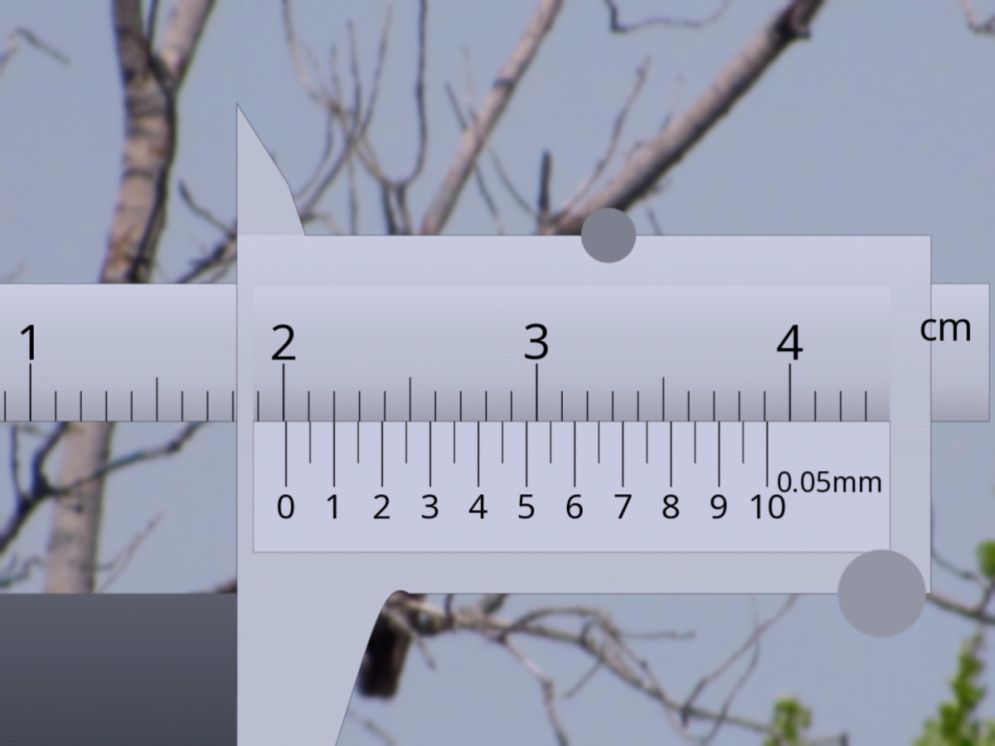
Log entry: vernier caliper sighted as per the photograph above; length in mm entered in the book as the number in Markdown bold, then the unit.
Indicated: **20.10** mm
